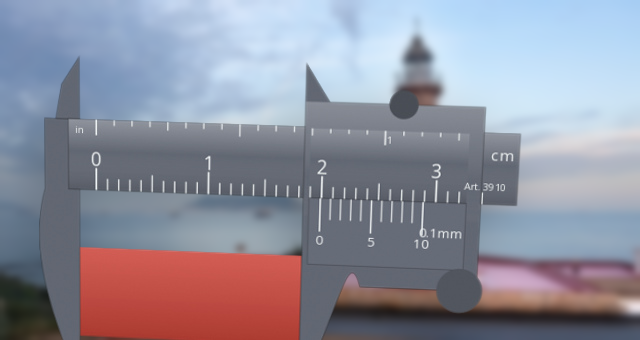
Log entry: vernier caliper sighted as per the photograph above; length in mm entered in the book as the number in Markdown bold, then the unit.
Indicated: **19.9** mm
